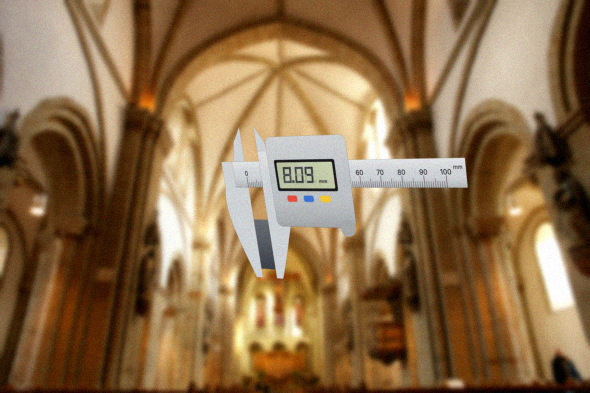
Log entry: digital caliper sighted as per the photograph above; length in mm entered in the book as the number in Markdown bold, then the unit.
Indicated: **8.09** mm
